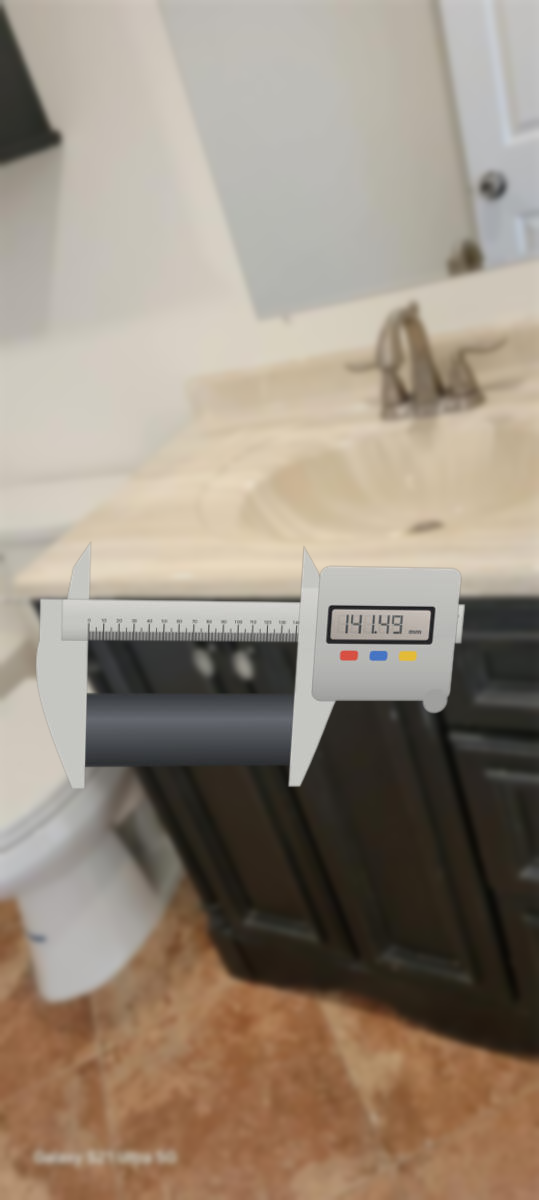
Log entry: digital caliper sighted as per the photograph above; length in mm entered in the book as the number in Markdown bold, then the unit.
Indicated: **141.49** mm
